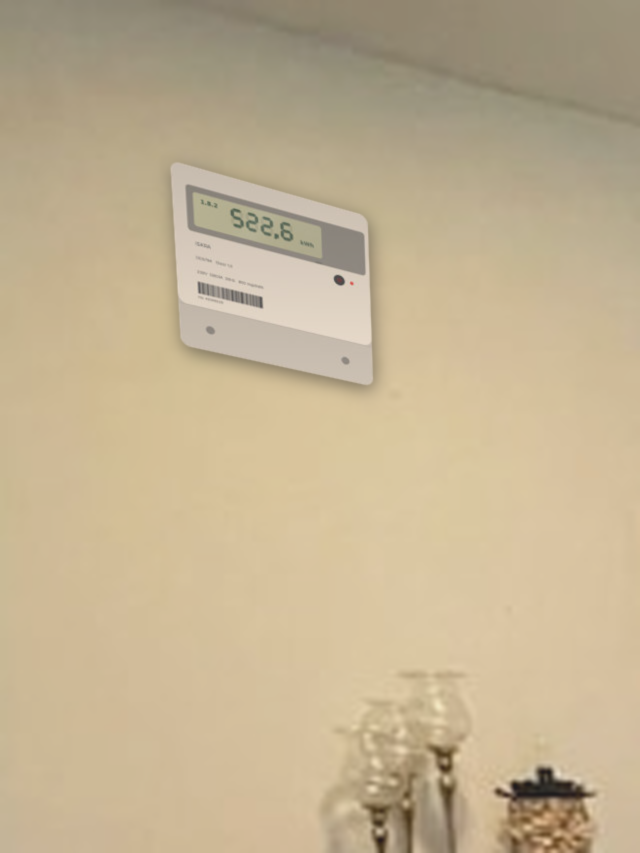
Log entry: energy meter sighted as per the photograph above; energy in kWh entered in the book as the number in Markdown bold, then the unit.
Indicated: **522.6** kWh
